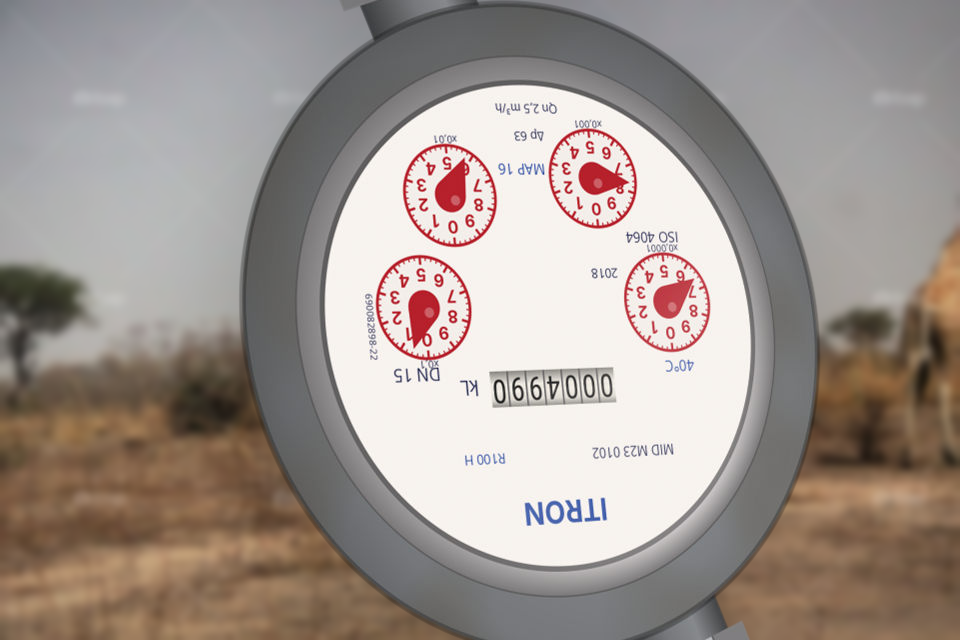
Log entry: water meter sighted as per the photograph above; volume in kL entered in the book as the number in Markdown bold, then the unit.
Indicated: **4990.0576** kL
